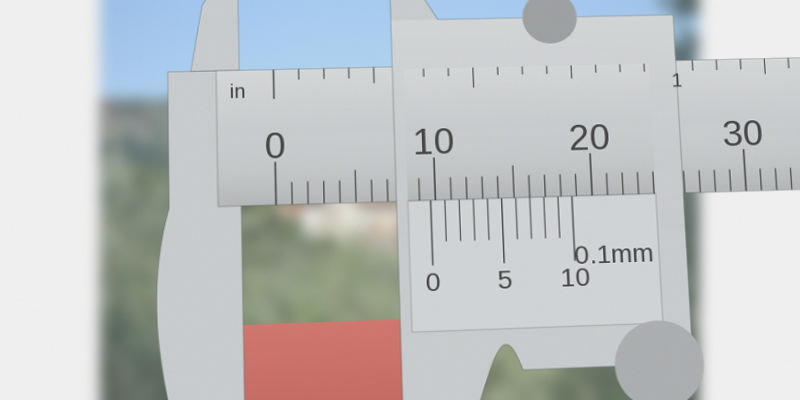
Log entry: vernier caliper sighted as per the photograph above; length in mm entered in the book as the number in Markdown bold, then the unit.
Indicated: **9.7** mm
